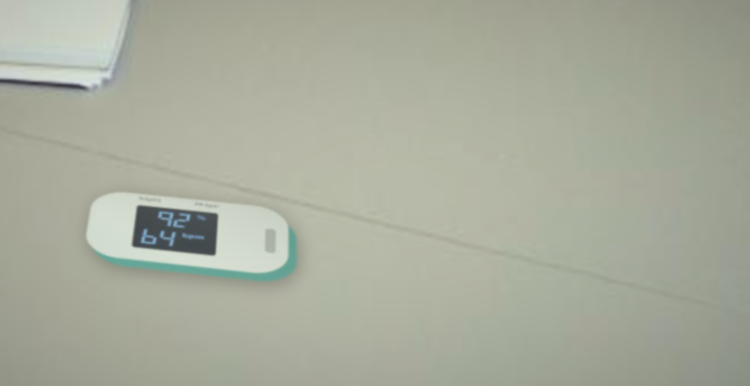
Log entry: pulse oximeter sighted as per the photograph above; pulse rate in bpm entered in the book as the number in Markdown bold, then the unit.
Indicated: **64** bpm
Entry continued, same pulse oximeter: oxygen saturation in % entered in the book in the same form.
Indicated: **92** %
